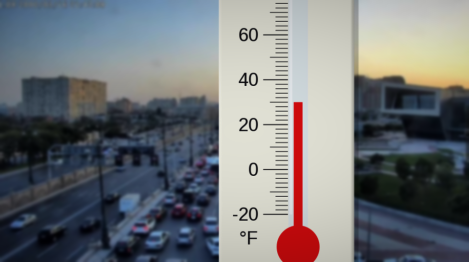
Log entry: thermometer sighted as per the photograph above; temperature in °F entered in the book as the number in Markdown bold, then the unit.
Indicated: **30** °F
